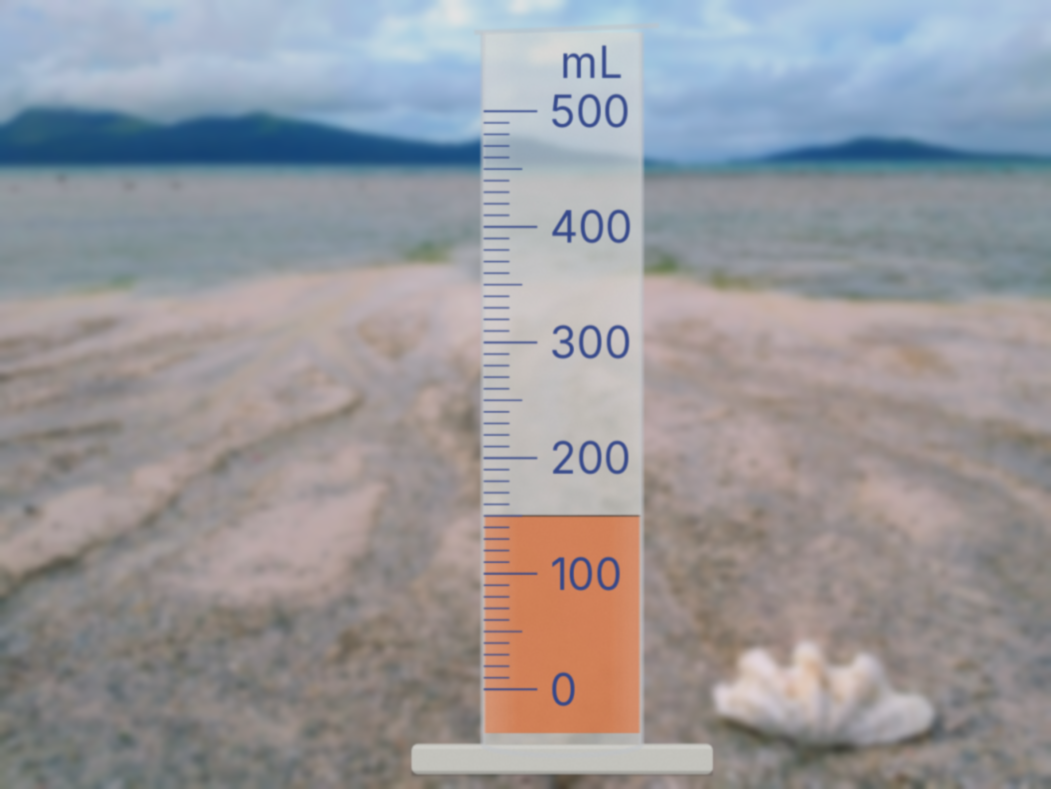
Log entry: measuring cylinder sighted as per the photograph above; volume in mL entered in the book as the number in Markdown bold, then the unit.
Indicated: **150** mL
